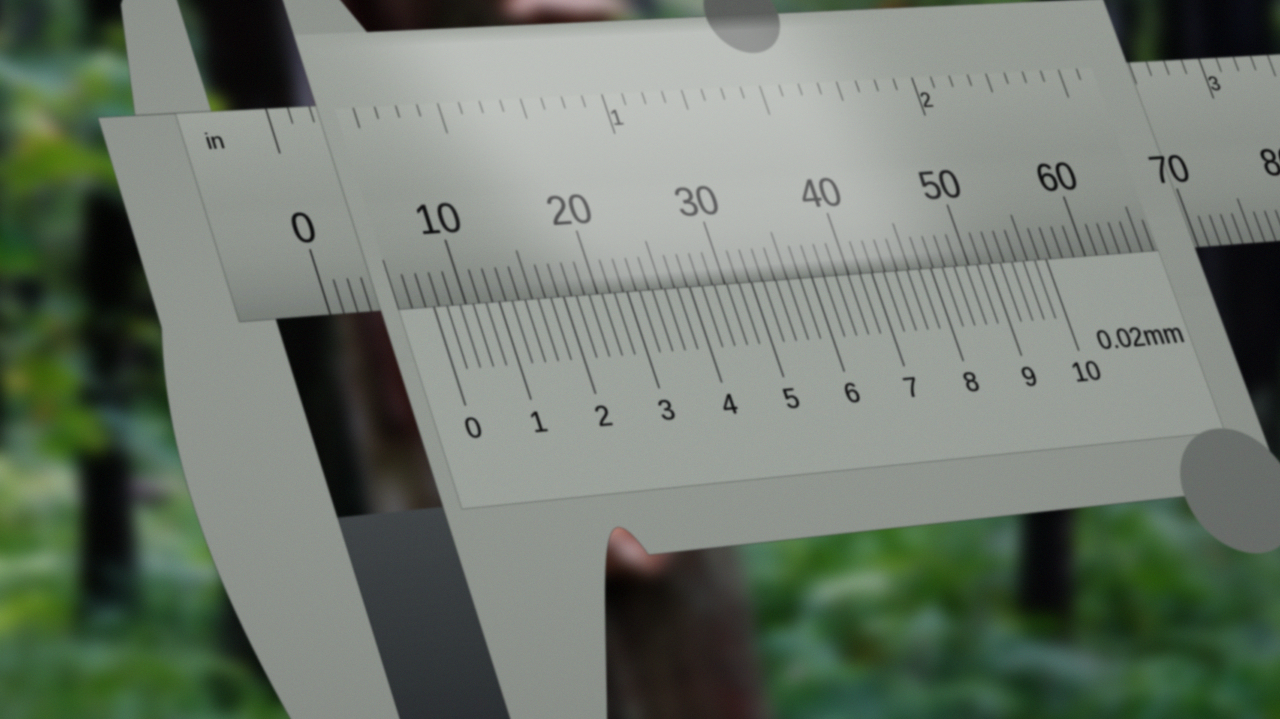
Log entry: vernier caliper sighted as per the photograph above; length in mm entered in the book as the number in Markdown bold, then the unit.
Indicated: **7.6** mm
